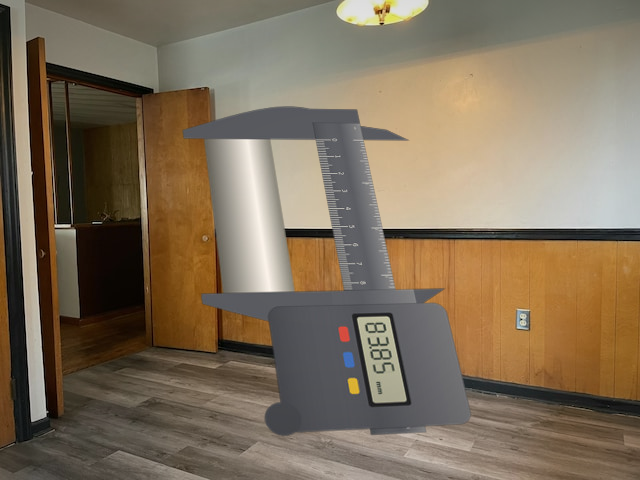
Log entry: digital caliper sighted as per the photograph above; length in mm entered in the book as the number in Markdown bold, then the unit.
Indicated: **83.85** mm
